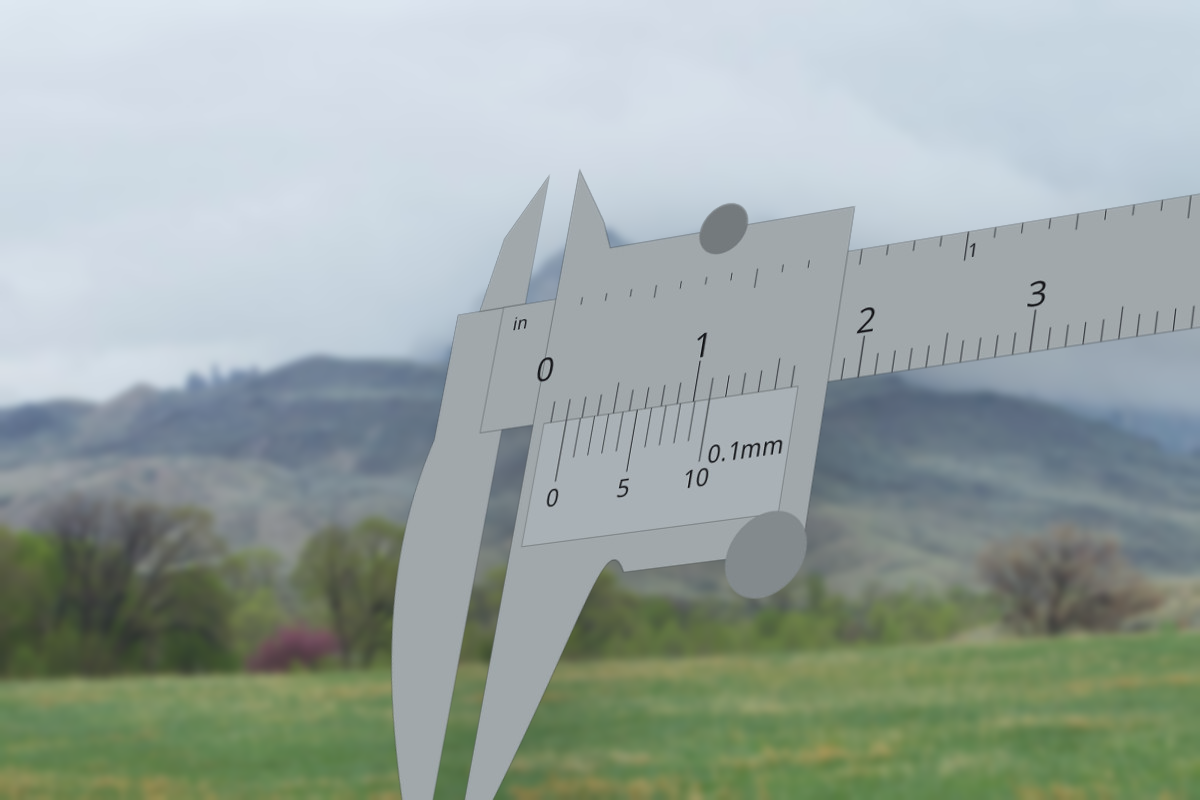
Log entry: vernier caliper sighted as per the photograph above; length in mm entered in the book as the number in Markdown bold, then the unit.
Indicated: **2.0** mm
